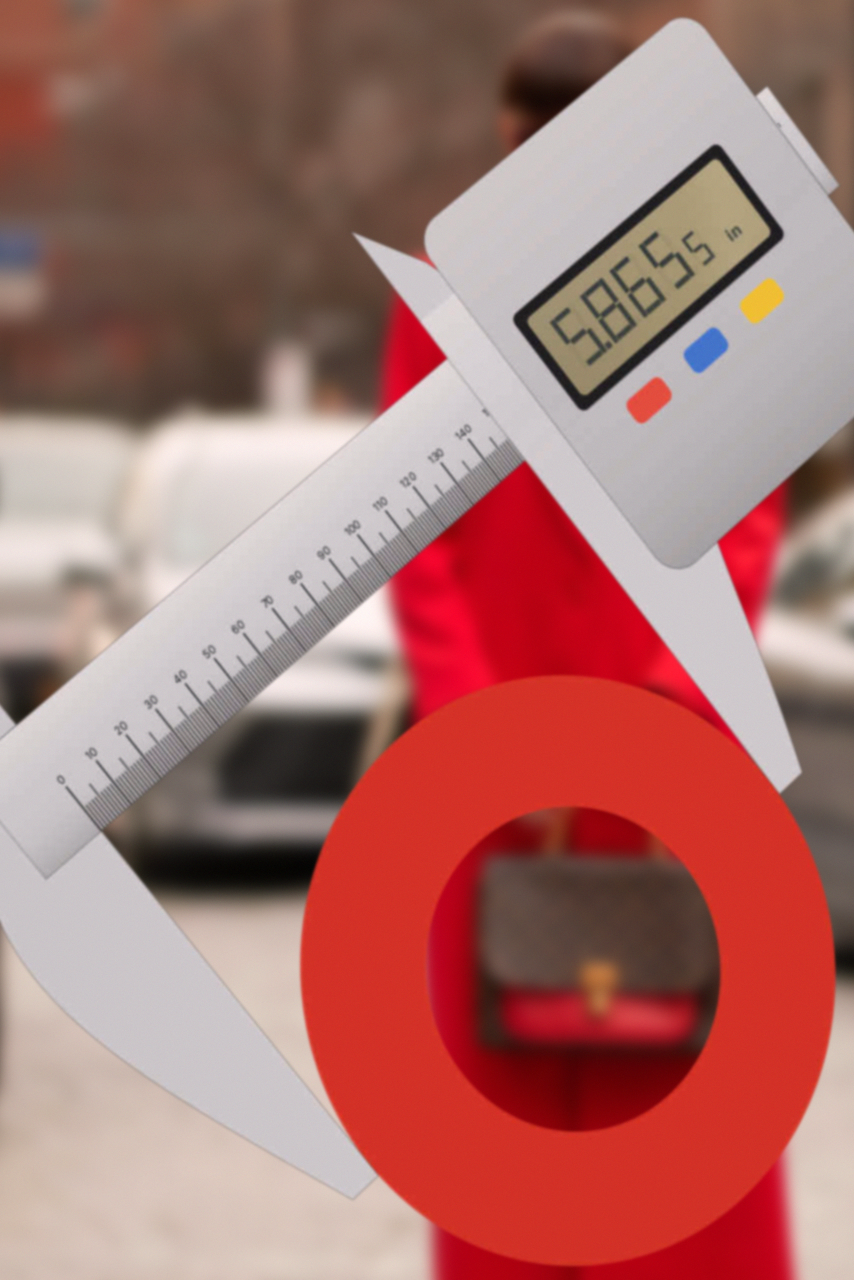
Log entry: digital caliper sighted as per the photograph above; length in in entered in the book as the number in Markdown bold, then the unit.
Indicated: **5.8655** in
